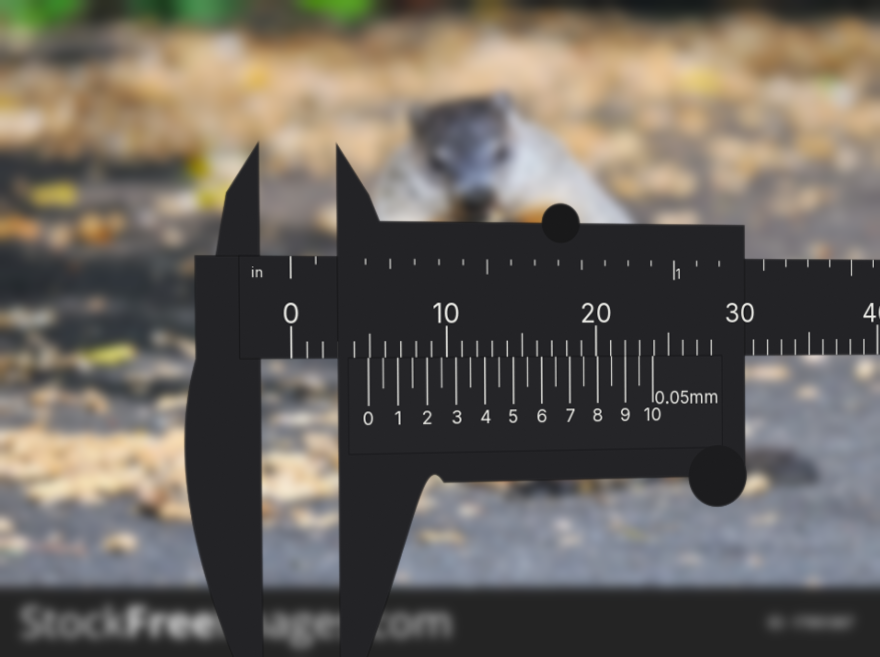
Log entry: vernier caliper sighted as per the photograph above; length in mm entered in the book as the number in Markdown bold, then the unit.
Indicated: **4.9** mm
